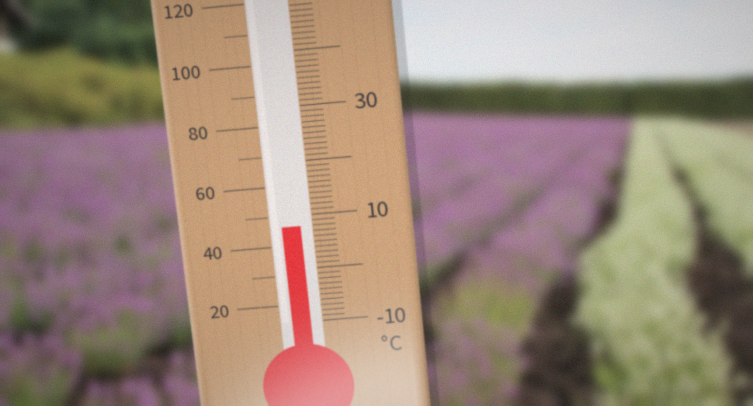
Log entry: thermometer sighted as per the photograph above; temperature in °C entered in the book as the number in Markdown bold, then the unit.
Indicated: **8** °C
